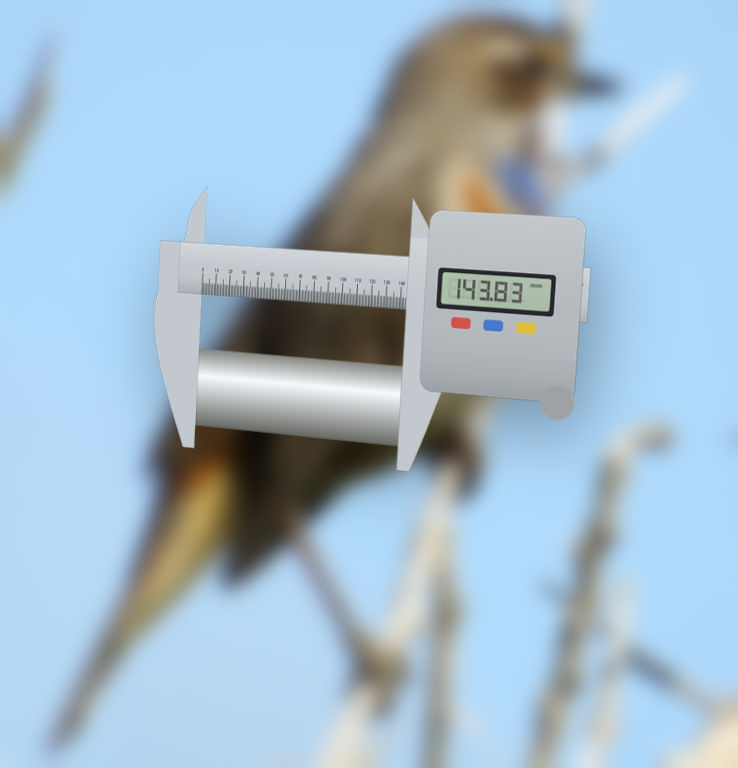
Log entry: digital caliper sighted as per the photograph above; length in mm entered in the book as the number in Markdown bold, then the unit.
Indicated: **143.83** mm
